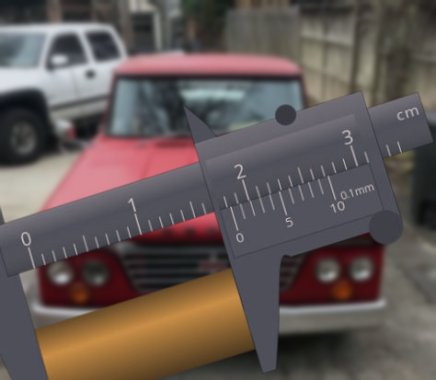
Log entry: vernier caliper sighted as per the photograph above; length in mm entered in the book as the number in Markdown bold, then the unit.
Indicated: **18.3** mm
